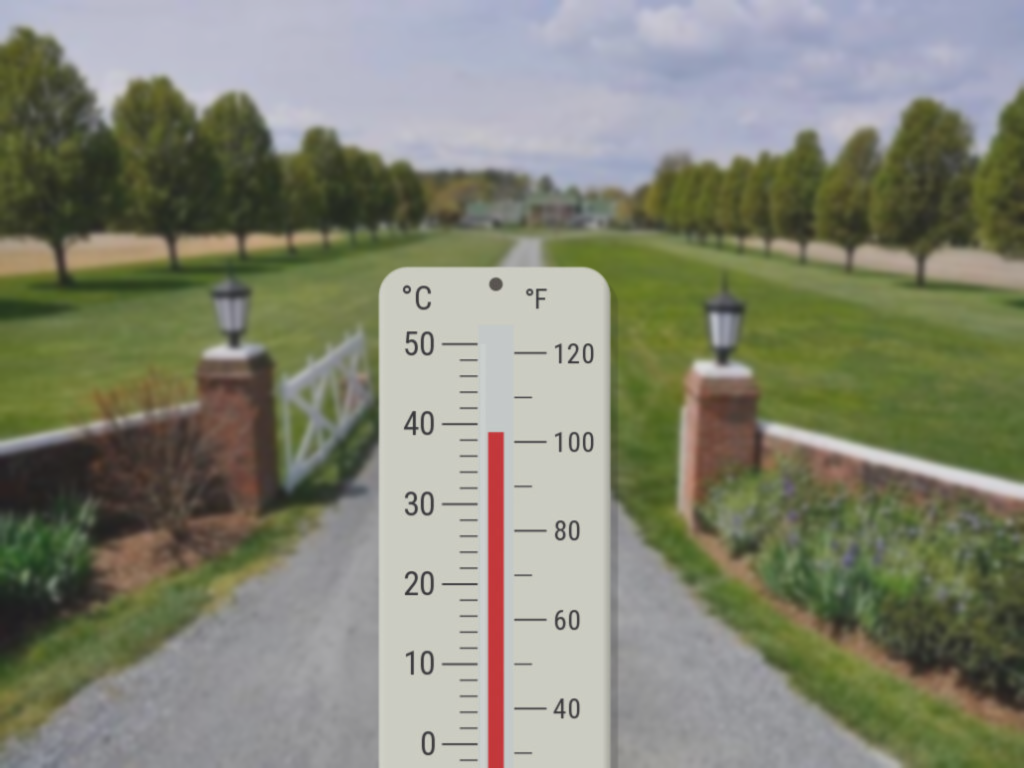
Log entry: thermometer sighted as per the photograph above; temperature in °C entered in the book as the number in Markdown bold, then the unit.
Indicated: **39** °C
